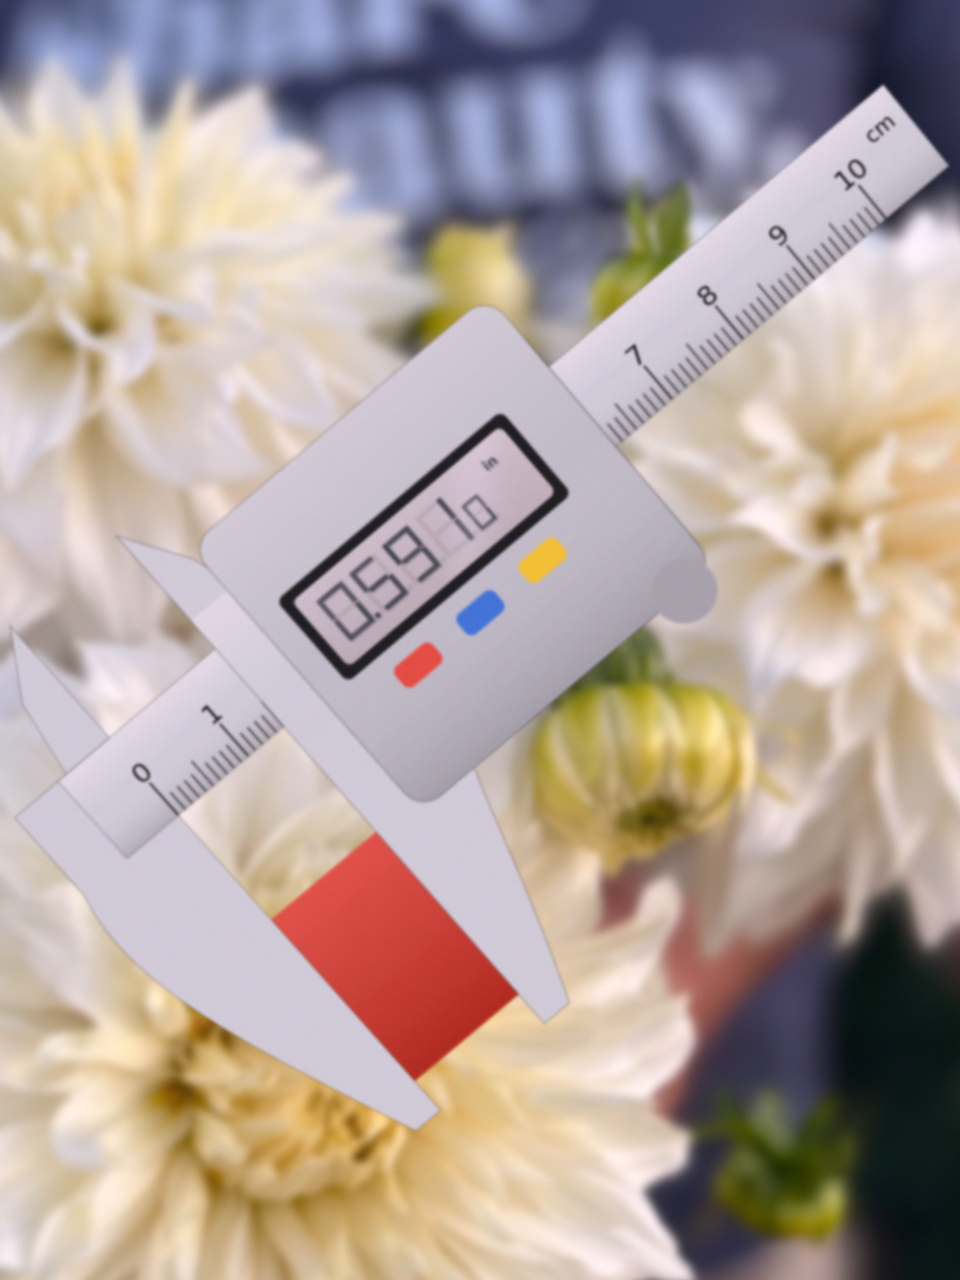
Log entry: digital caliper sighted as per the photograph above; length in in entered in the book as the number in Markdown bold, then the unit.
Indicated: **0.5910** in
